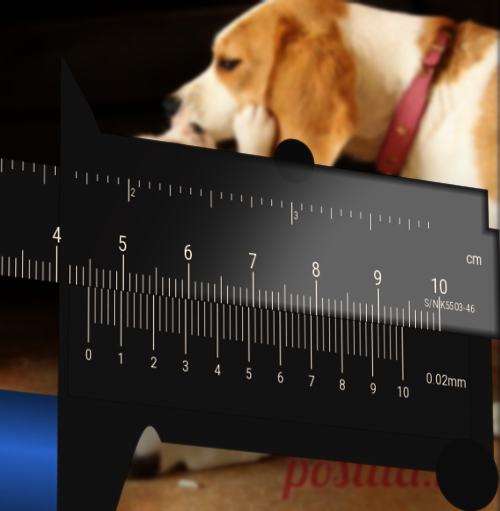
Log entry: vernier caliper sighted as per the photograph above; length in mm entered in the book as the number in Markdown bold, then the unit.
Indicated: **44.8** mm
